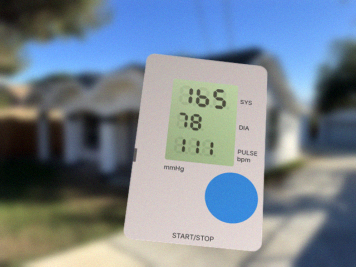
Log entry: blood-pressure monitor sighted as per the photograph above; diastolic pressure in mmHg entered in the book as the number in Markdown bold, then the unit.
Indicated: **78** mmHg
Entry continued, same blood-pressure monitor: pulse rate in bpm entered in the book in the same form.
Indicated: **111** bpm
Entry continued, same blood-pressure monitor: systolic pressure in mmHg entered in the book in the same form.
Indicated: **165** mmHg
